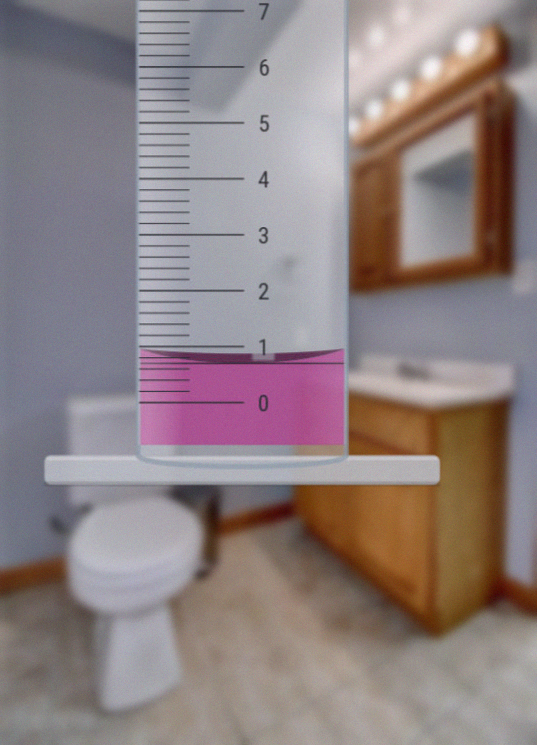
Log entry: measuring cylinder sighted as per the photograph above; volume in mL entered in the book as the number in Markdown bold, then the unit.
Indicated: **0.7** mL
